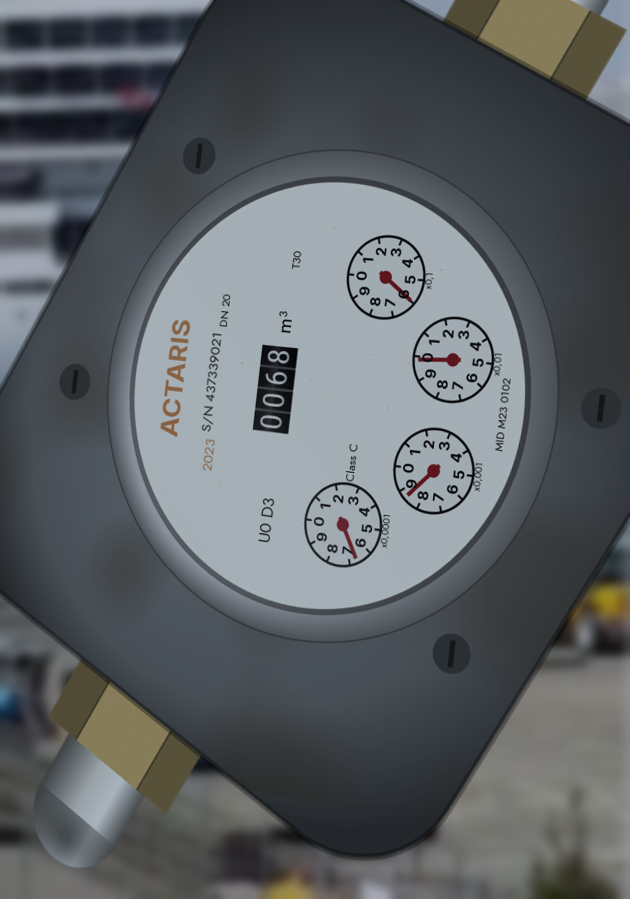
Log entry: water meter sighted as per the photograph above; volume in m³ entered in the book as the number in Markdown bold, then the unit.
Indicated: **68.5986** m³
